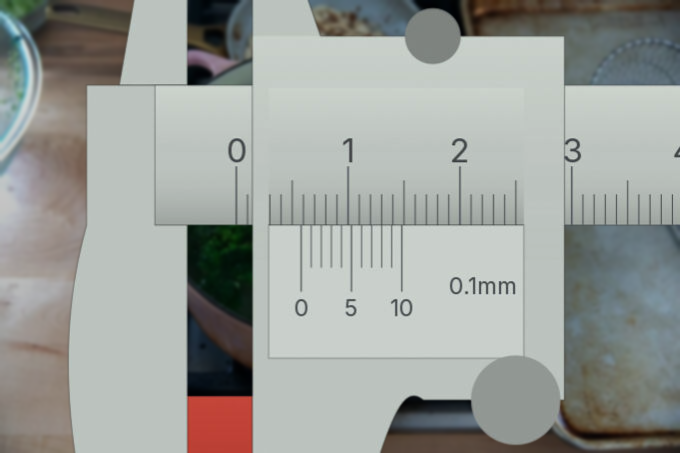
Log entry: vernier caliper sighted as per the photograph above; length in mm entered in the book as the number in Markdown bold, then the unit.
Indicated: **5.8** mm
